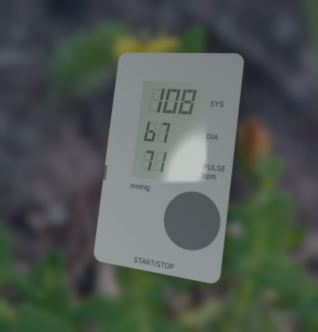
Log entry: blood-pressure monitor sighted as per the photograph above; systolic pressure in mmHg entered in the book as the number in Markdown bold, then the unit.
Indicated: **108** mmHg
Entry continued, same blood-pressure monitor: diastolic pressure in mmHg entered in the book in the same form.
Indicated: **67** mmHg
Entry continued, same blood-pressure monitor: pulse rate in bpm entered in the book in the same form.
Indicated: **71** bpm
